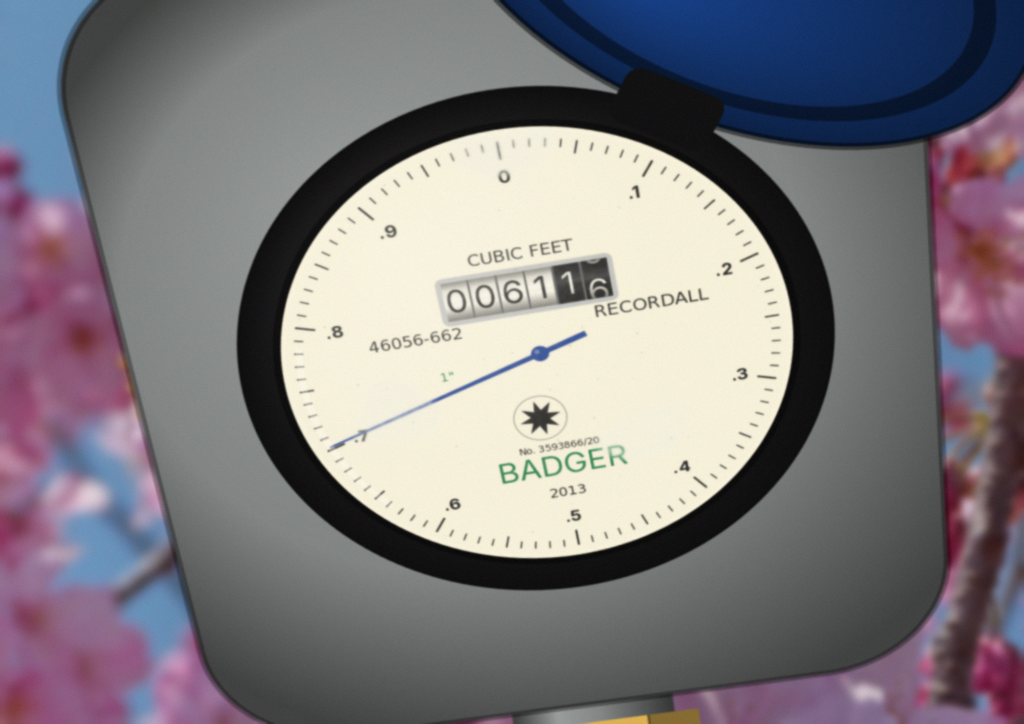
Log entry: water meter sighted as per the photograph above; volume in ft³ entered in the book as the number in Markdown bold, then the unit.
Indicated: **6115.70** ft³
